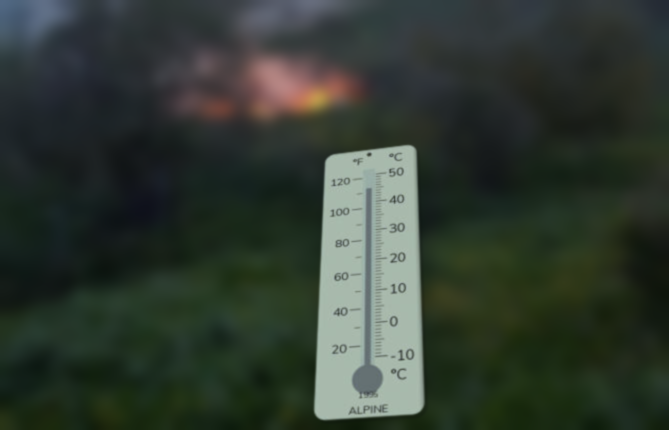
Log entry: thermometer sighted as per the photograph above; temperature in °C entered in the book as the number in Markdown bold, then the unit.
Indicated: **45** °C
